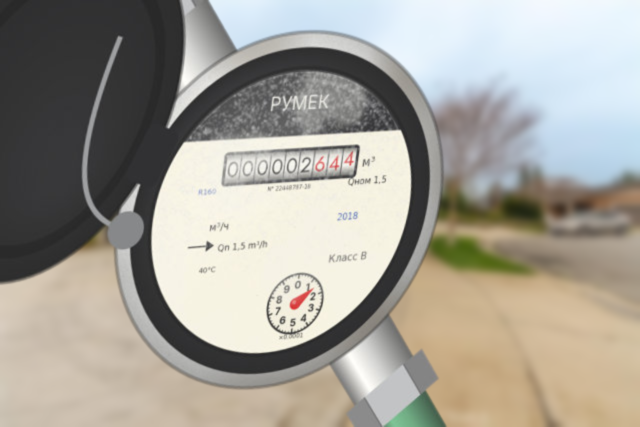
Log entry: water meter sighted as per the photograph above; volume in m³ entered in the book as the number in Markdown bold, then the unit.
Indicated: **2.6441** m³
